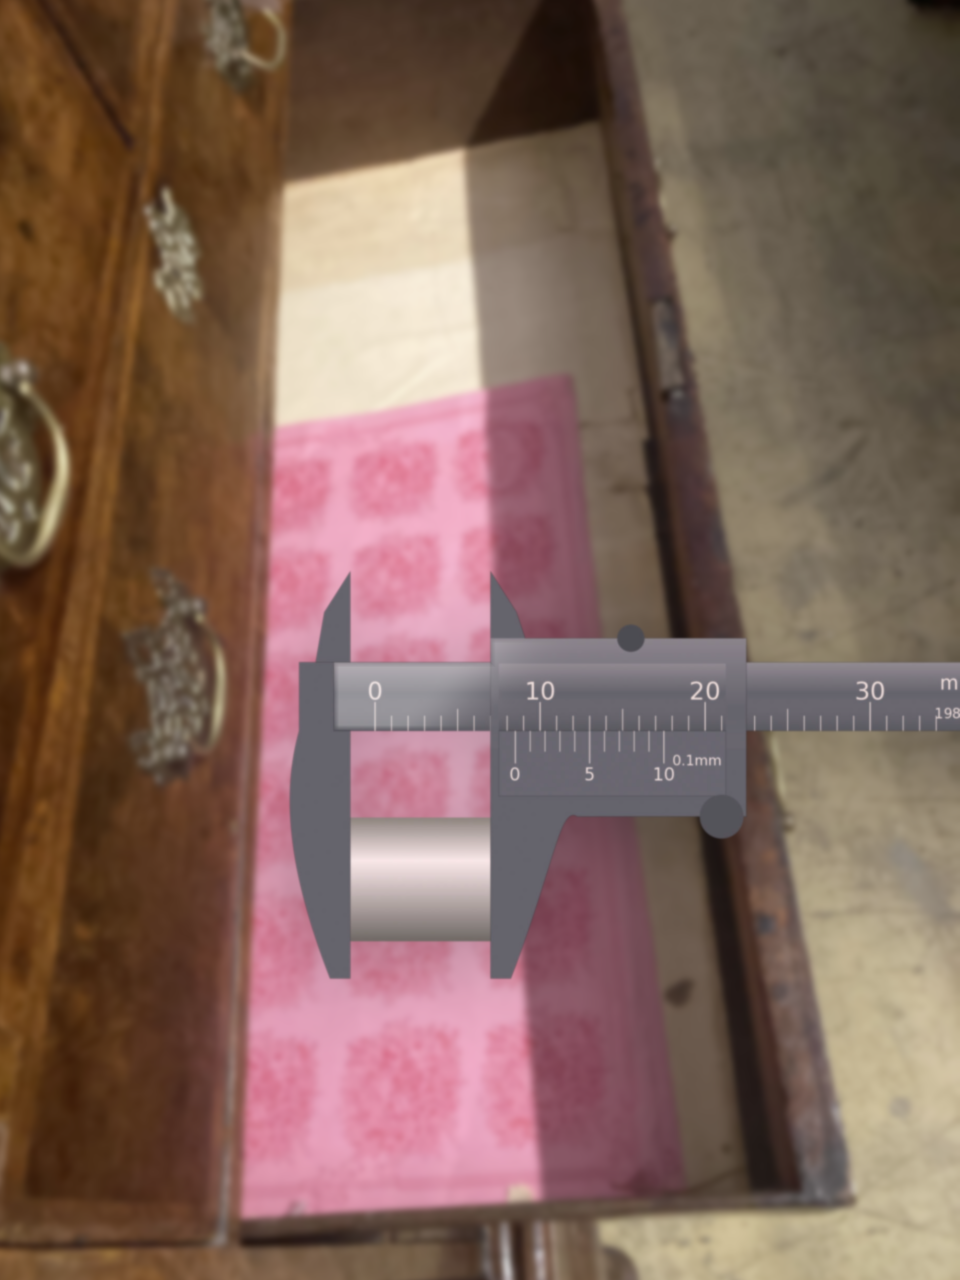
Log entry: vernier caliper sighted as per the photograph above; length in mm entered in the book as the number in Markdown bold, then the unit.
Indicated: **8.5** mm
